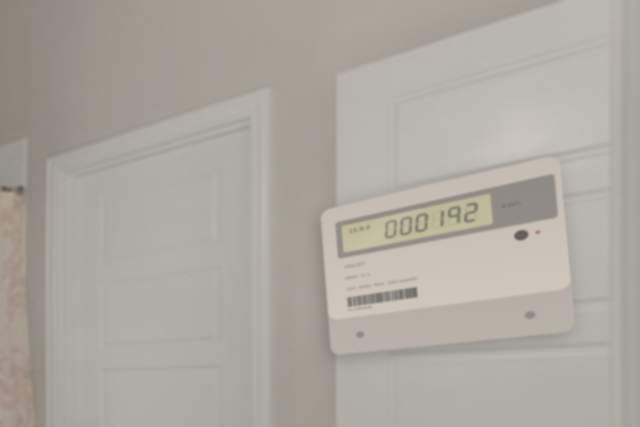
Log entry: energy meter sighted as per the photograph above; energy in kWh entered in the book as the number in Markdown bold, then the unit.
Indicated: **192** kWh
